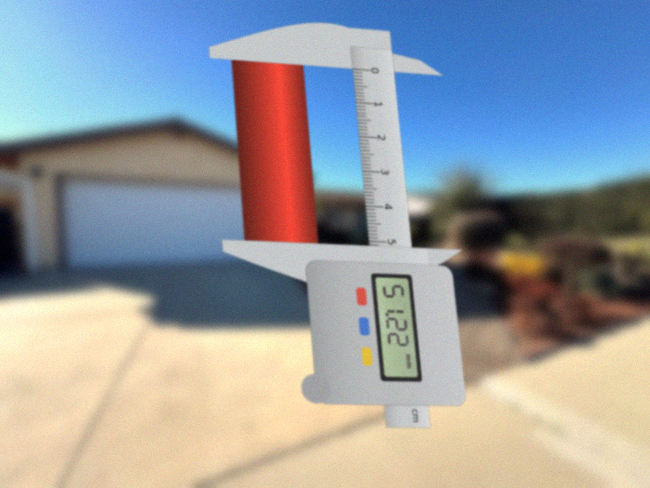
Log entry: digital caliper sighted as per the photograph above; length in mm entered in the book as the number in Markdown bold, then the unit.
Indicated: **51.22** mm
